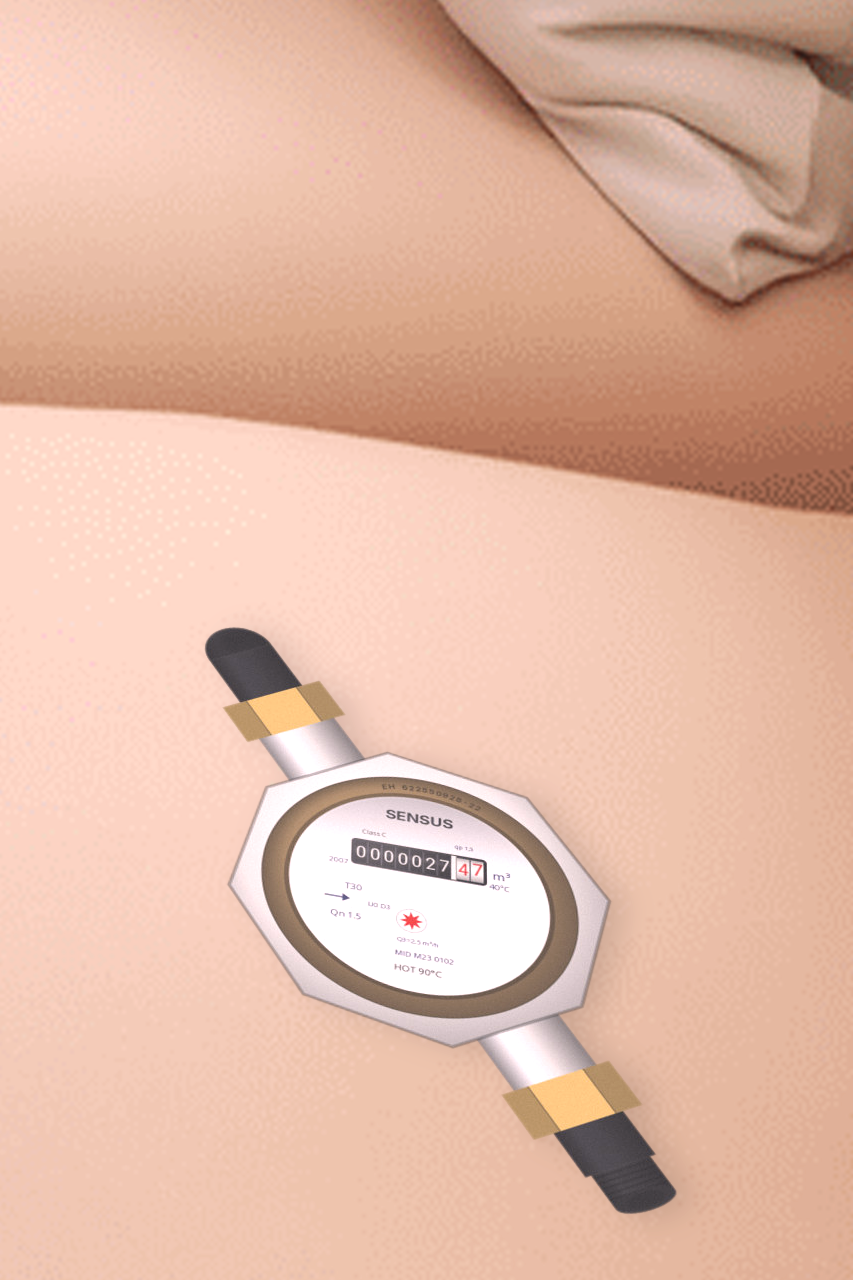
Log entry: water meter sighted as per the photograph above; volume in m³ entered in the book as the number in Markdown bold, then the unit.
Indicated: **27.47** m³
